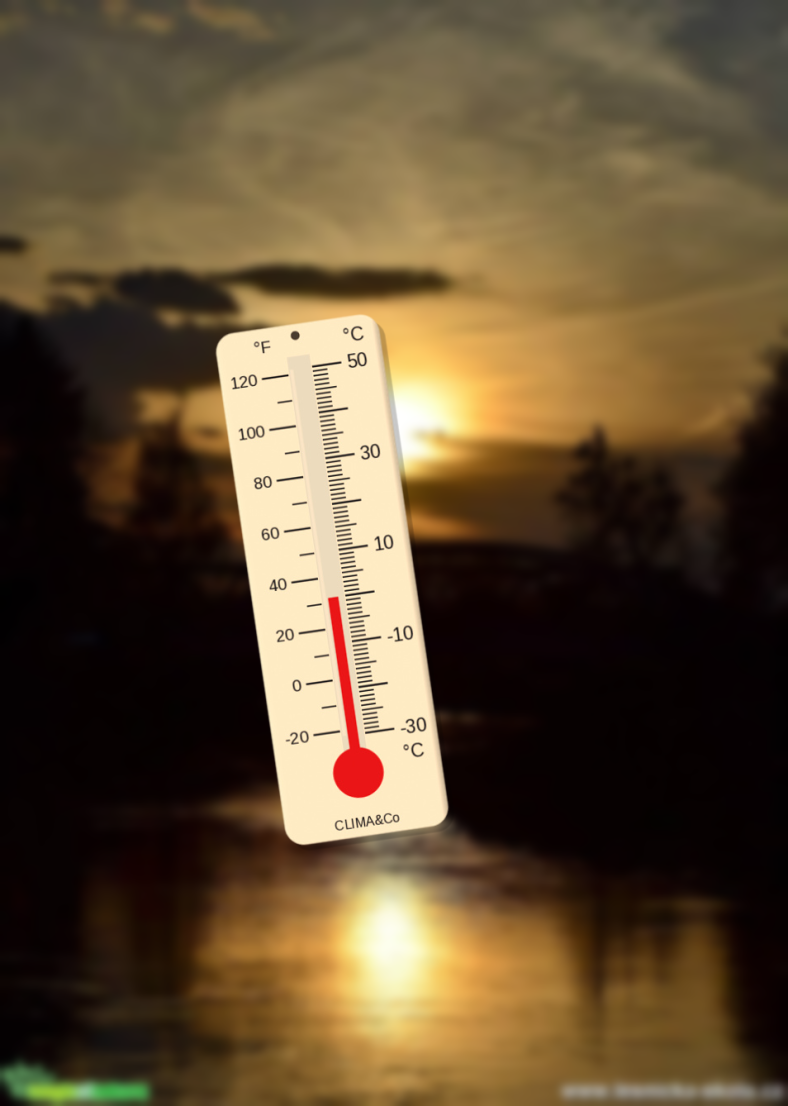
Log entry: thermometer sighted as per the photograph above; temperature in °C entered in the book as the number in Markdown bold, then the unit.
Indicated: **0** °C
